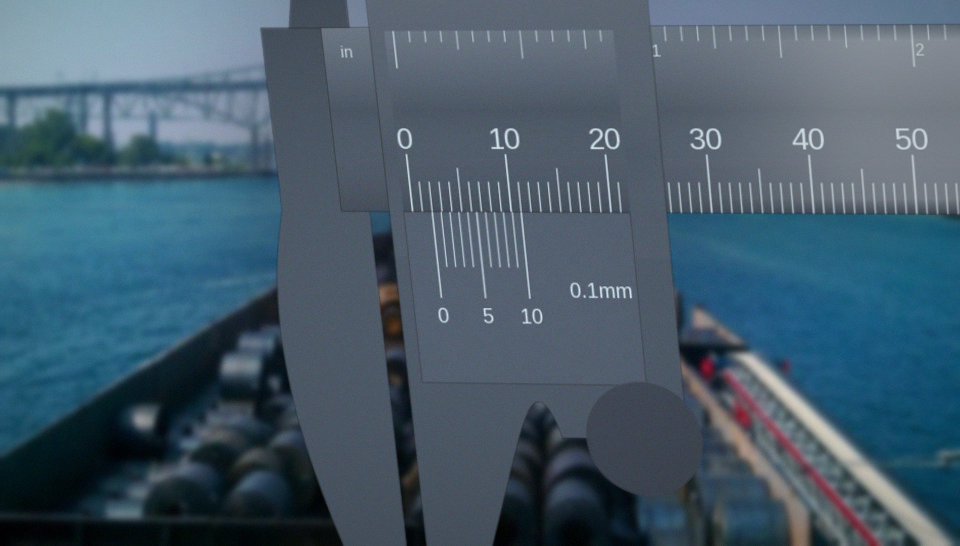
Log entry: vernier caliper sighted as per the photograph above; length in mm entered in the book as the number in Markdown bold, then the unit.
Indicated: **2.0** mm
